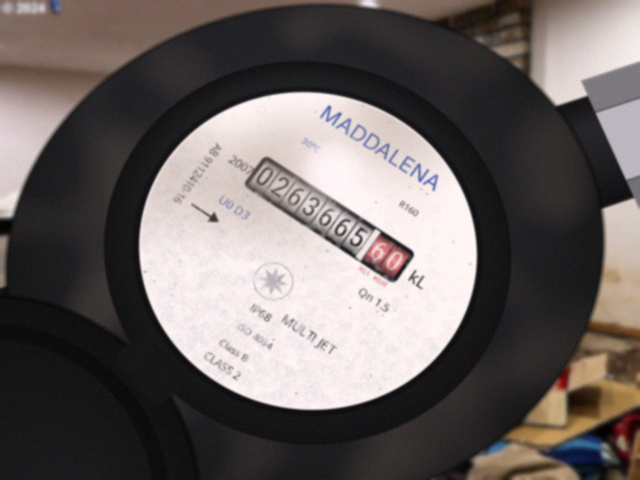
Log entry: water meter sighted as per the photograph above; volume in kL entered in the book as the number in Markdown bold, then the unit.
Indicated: **263665.60** kL
